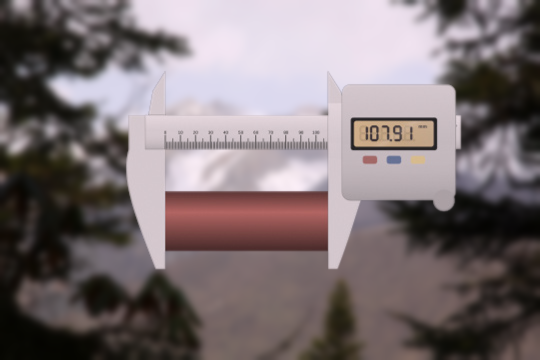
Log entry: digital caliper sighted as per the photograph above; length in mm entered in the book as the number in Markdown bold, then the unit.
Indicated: **107.91** mm
